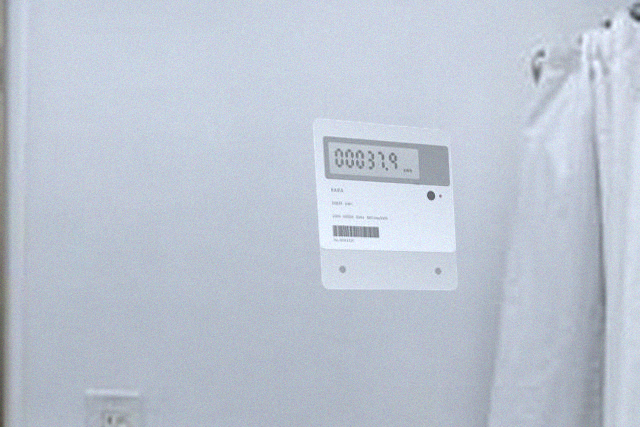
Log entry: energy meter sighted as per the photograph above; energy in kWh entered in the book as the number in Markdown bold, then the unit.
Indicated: **37.9** kWh
